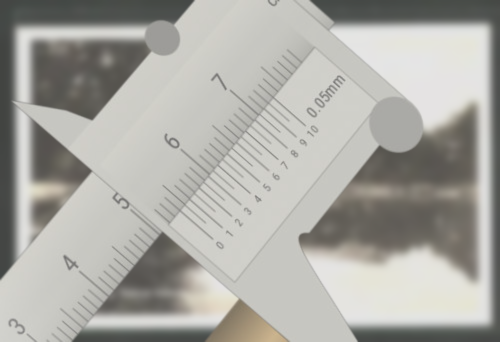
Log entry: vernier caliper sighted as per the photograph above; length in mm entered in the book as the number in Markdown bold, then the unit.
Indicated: **54.0** mm
